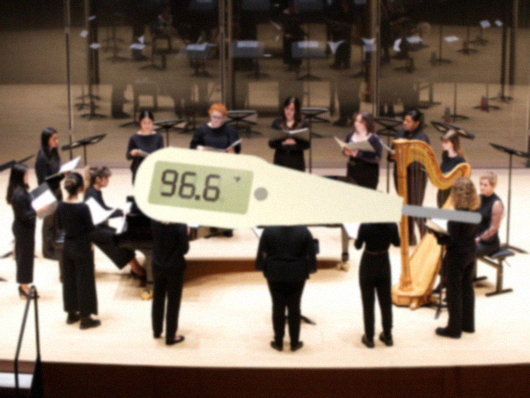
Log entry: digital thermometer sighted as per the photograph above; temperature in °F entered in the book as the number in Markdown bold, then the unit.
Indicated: **96.6** °F
